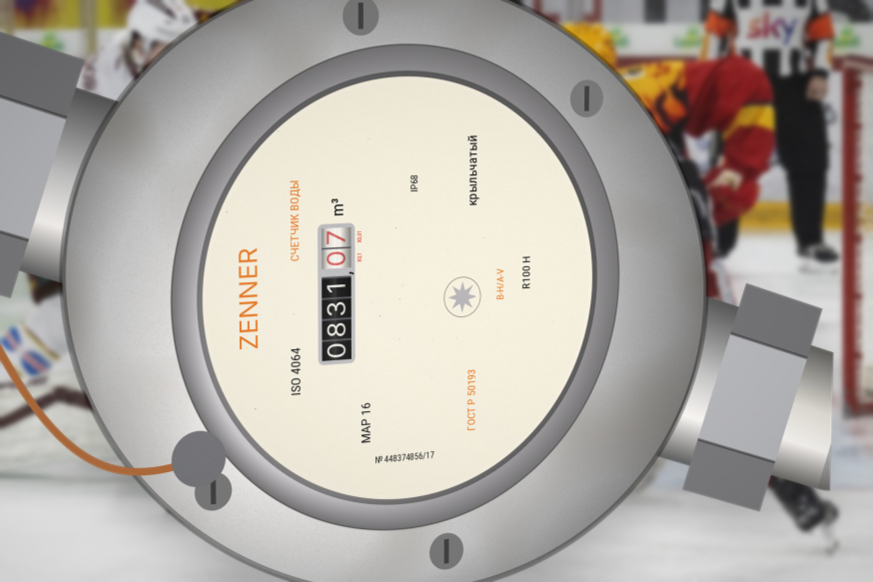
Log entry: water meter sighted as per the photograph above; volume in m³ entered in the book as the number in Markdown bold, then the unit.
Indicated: **831.07** m³
